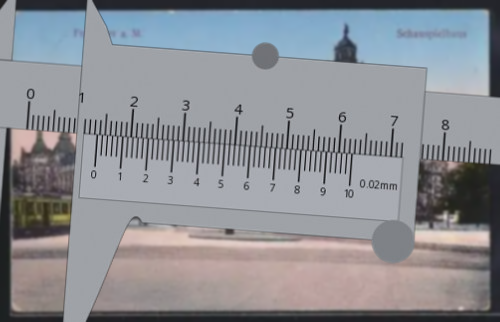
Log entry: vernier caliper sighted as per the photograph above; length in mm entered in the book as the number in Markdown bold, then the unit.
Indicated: **13.5** mm
